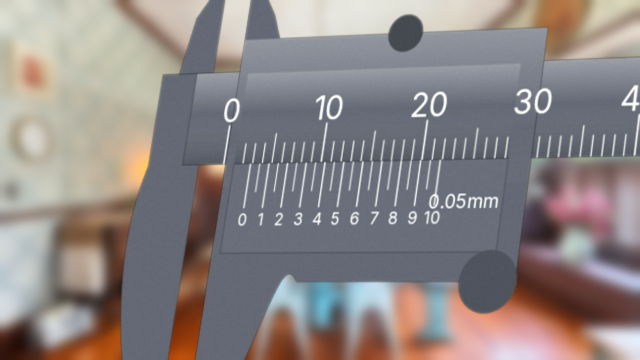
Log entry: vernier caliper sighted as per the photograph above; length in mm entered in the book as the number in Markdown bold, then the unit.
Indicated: **2.8** mm
